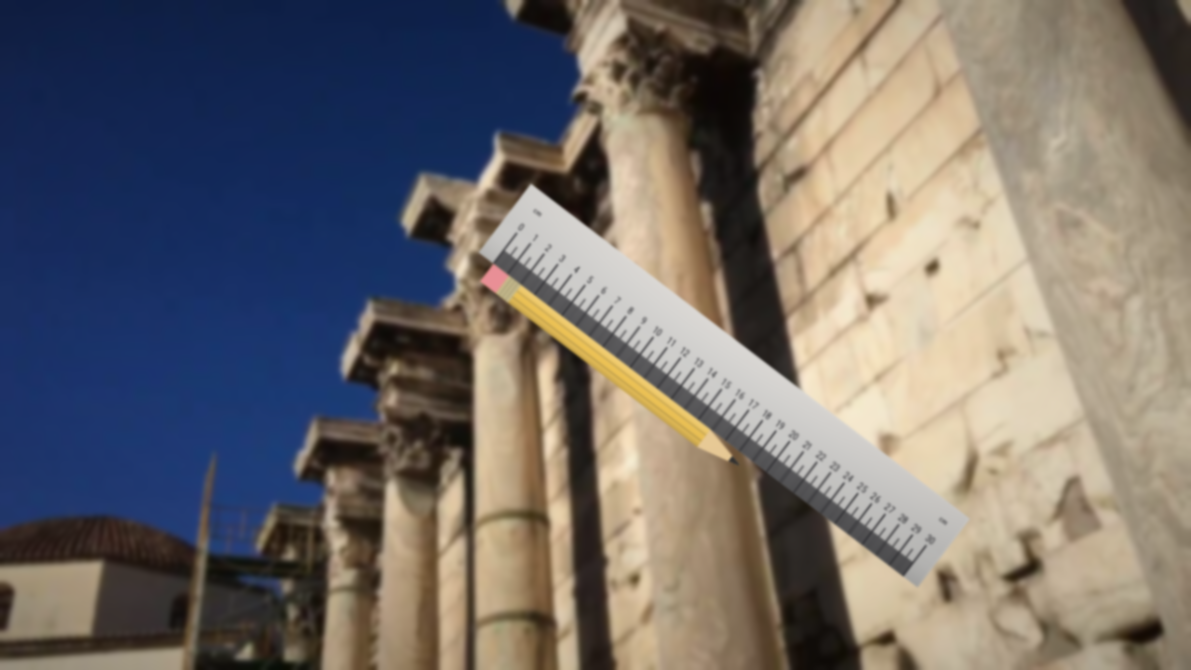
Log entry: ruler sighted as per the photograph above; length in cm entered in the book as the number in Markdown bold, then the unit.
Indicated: **18.5** cm
